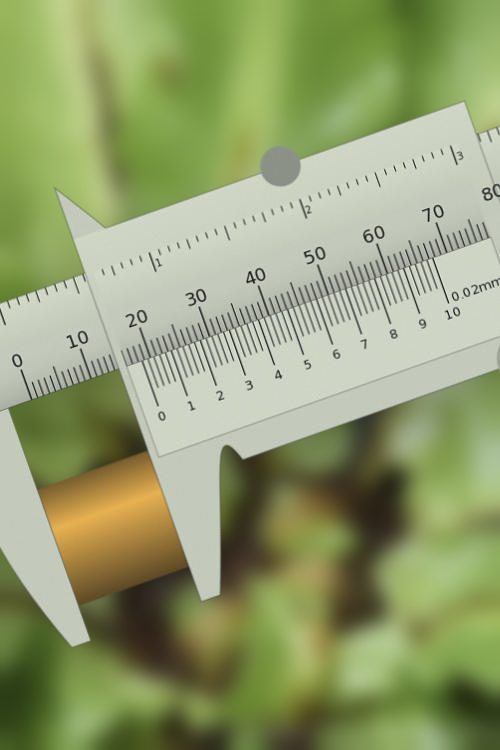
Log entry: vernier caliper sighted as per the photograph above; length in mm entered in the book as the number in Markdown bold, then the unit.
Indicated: **18.6** mm
